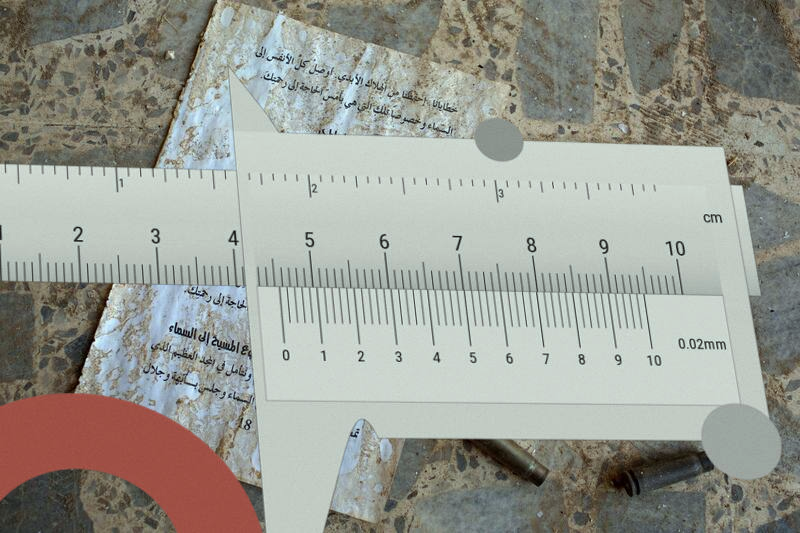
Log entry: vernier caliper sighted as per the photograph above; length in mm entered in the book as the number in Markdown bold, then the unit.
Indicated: **45.6** mm
